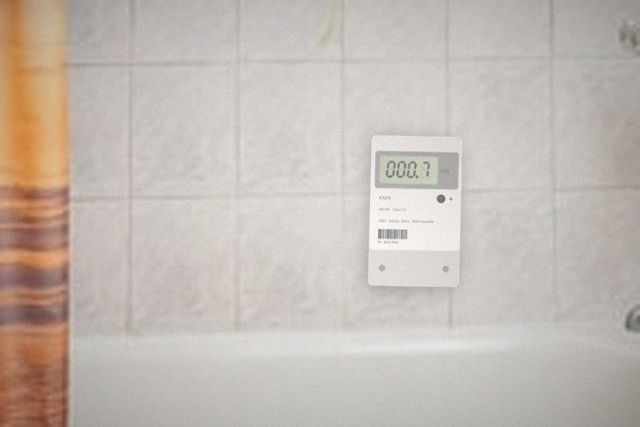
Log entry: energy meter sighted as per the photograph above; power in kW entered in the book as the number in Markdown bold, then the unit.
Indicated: **0.7** kW
